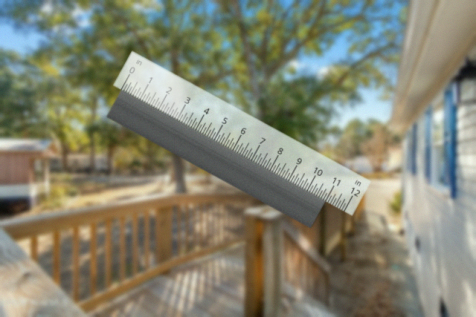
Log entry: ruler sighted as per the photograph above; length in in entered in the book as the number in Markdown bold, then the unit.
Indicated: **11** in
